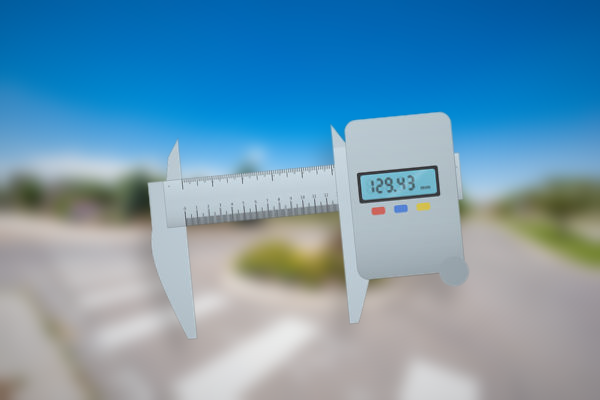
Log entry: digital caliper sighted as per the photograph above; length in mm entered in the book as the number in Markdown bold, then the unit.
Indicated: **129.43** mm
